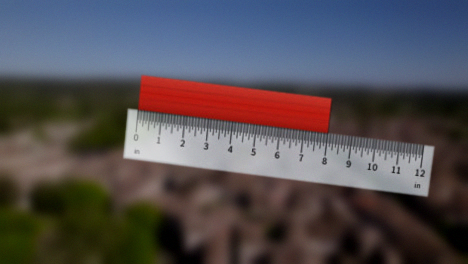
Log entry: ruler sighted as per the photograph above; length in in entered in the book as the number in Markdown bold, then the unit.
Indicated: **8** in
